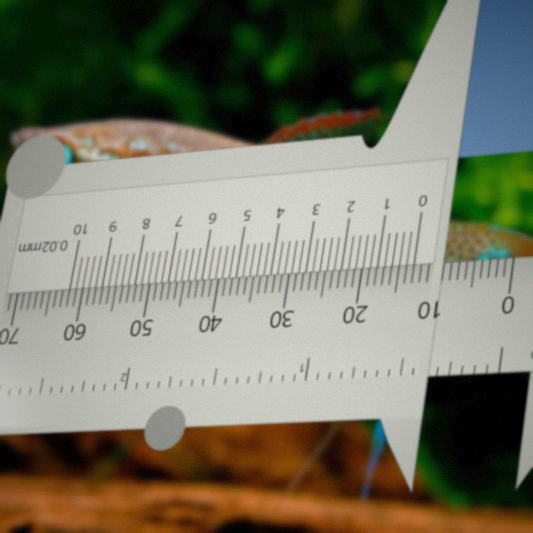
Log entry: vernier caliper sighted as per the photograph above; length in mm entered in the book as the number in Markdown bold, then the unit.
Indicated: **13.0** mm
